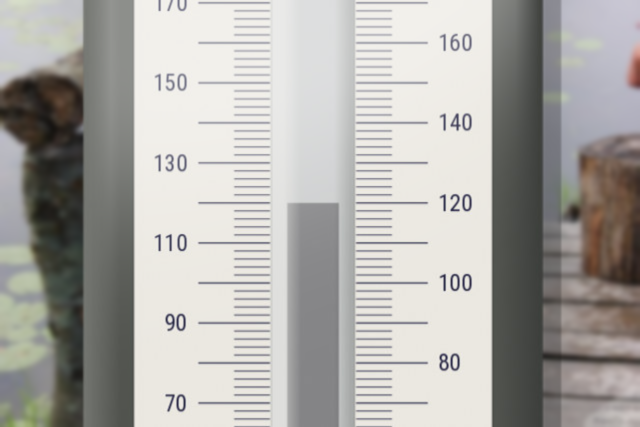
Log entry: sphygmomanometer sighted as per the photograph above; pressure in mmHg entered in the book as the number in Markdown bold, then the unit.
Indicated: **120** mmHg
